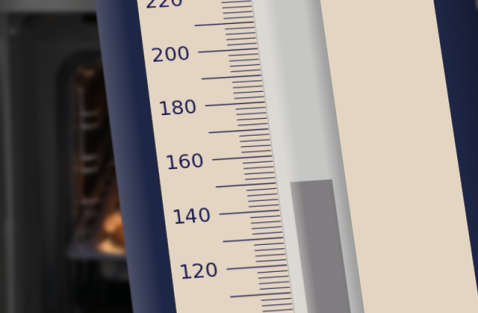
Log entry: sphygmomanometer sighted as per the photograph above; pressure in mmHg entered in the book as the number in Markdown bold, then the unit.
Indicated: **150** mmHg
